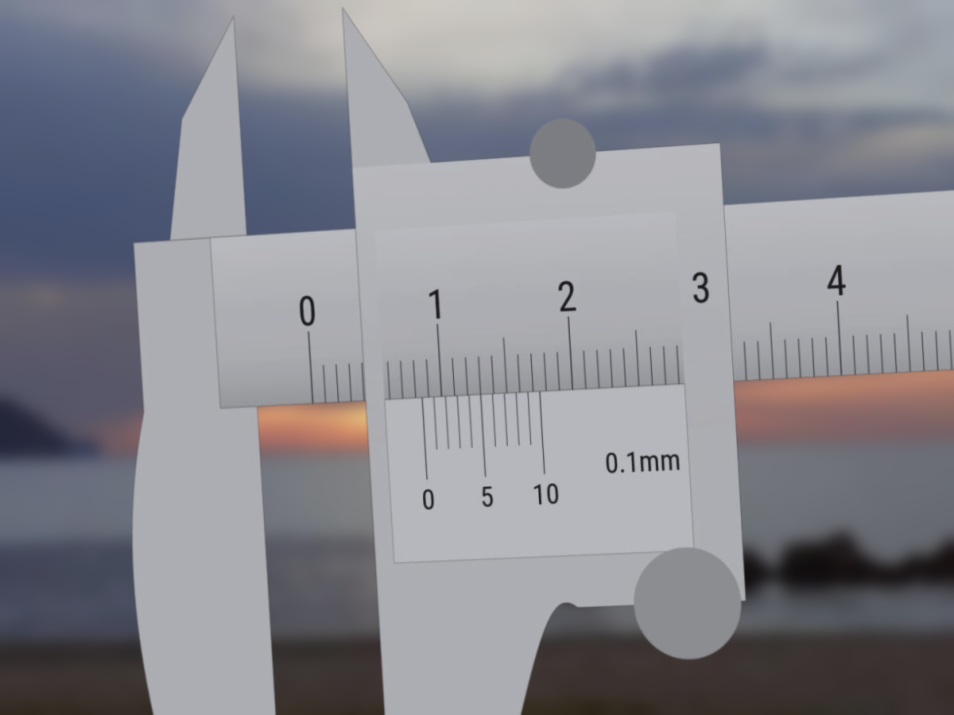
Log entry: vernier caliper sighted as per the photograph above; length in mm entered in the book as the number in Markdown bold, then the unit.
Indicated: **8.5** mm
